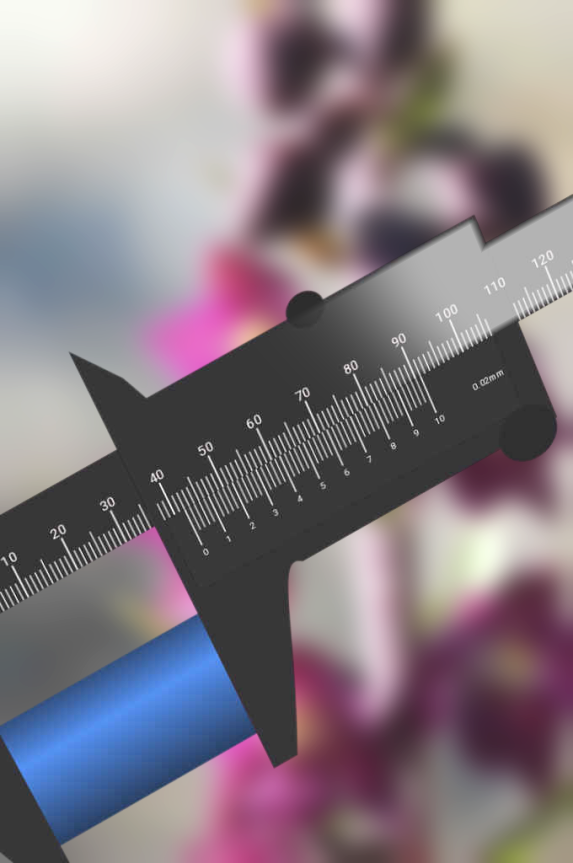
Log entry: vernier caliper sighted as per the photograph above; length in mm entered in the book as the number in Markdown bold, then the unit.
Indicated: **42.0** mm
